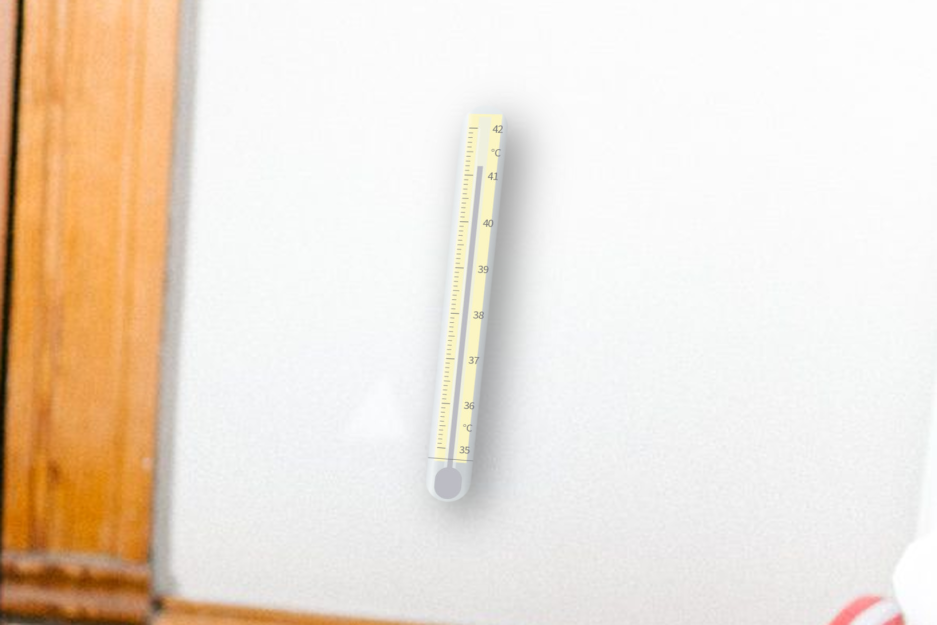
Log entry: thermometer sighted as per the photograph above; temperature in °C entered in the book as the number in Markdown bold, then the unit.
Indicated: **41.2** °C
